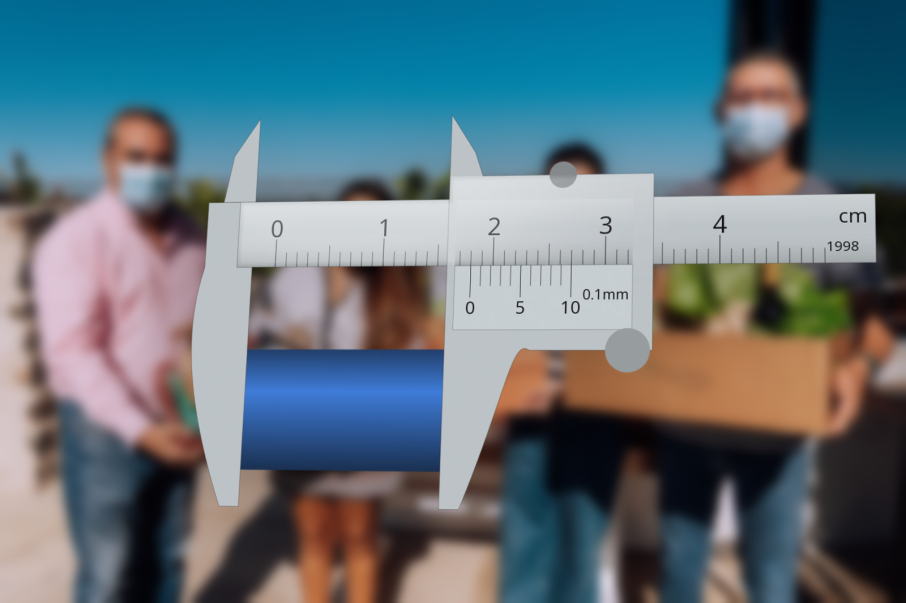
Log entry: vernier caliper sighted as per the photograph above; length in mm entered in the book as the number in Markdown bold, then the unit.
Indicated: **18.0** mm
